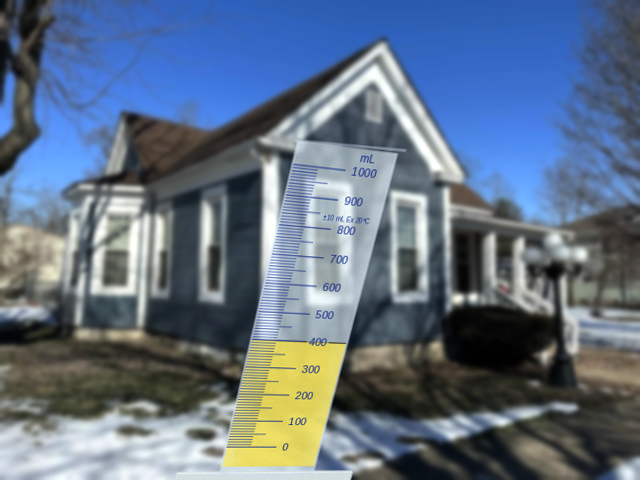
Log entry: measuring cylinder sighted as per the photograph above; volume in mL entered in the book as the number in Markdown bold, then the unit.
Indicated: **400** mL
